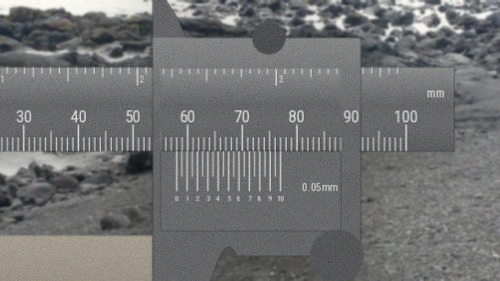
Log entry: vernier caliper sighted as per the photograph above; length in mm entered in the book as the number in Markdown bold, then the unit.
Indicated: **58.0** mm
